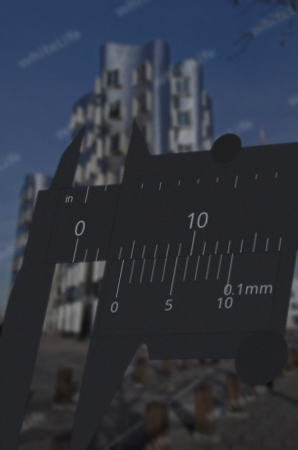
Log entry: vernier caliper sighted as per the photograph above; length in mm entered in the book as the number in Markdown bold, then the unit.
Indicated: **4.4** mm
